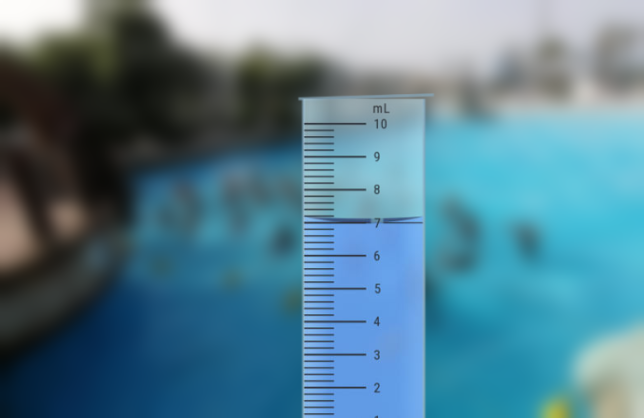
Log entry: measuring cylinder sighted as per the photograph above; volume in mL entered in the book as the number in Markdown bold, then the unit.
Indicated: **7** mL
